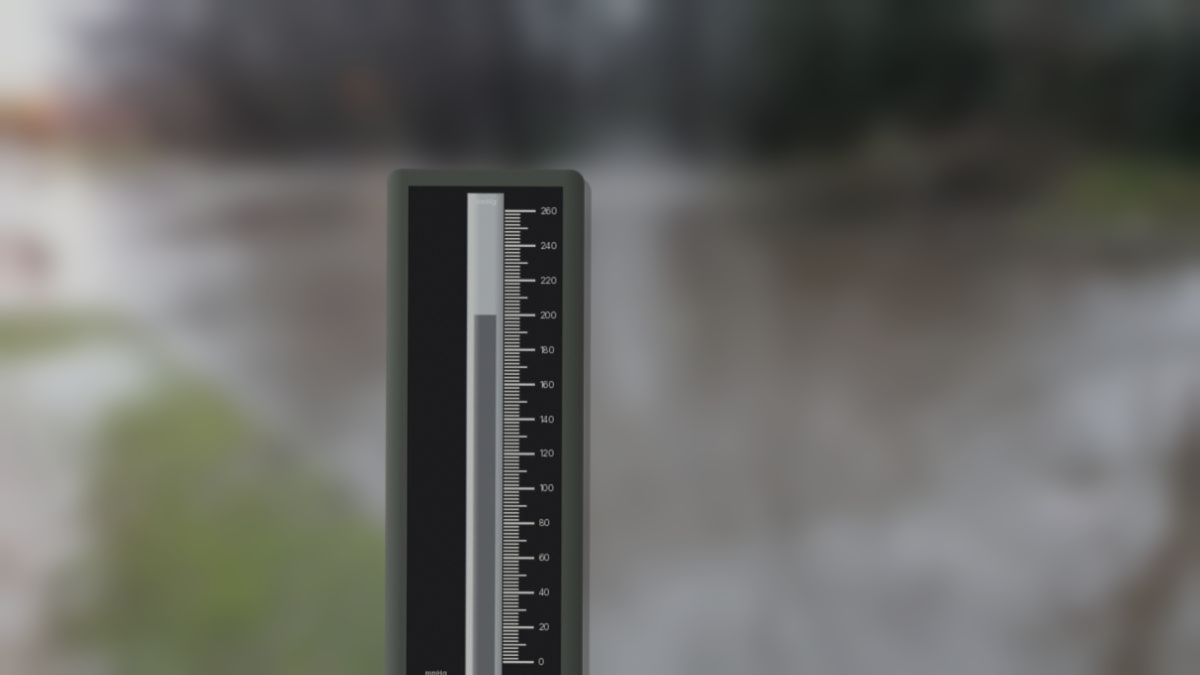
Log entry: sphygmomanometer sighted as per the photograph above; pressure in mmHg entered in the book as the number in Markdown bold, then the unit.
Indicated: **200** mmHg
